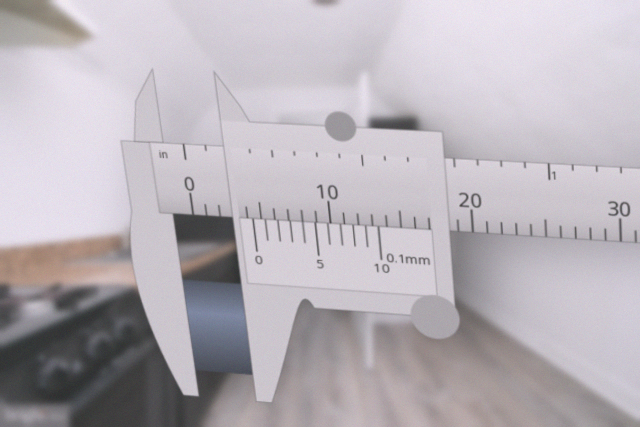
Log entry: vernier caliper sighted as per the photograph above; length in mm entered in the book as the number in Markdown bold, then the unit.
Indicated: **4.4** mm
